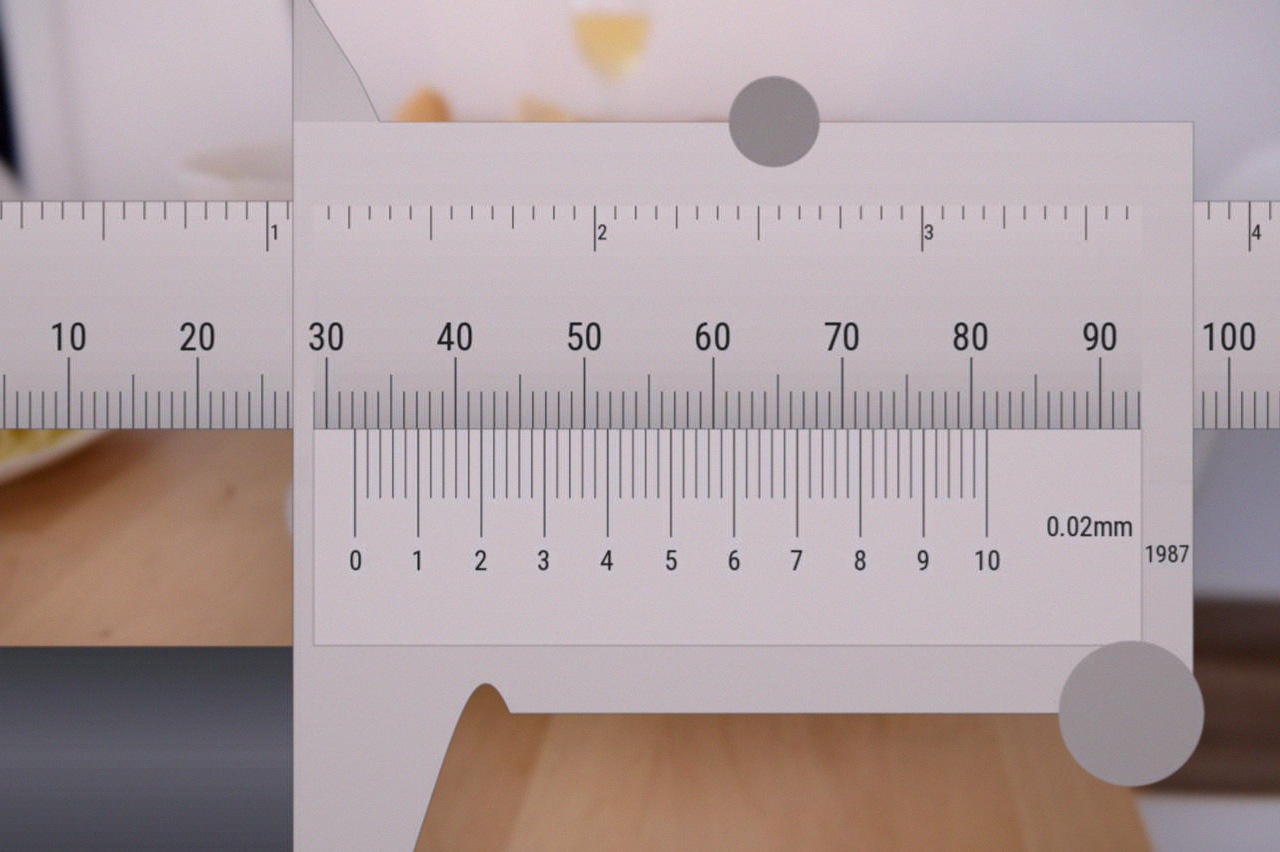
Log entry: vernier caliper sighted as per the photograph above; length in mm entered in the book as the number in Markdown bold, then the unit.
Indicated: **32.2** mm
